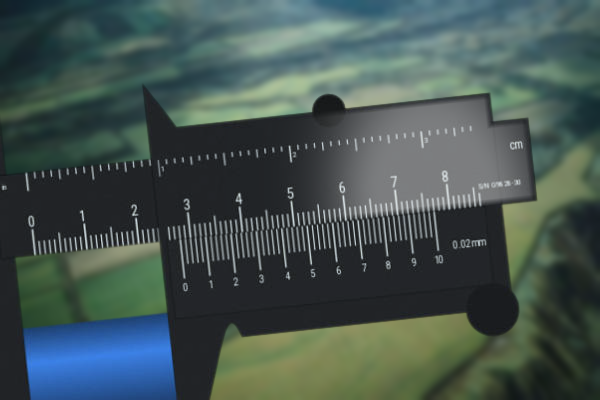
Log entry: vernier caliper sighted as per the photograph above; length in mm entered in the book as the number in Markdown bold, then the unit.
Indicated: **28.0** mm
